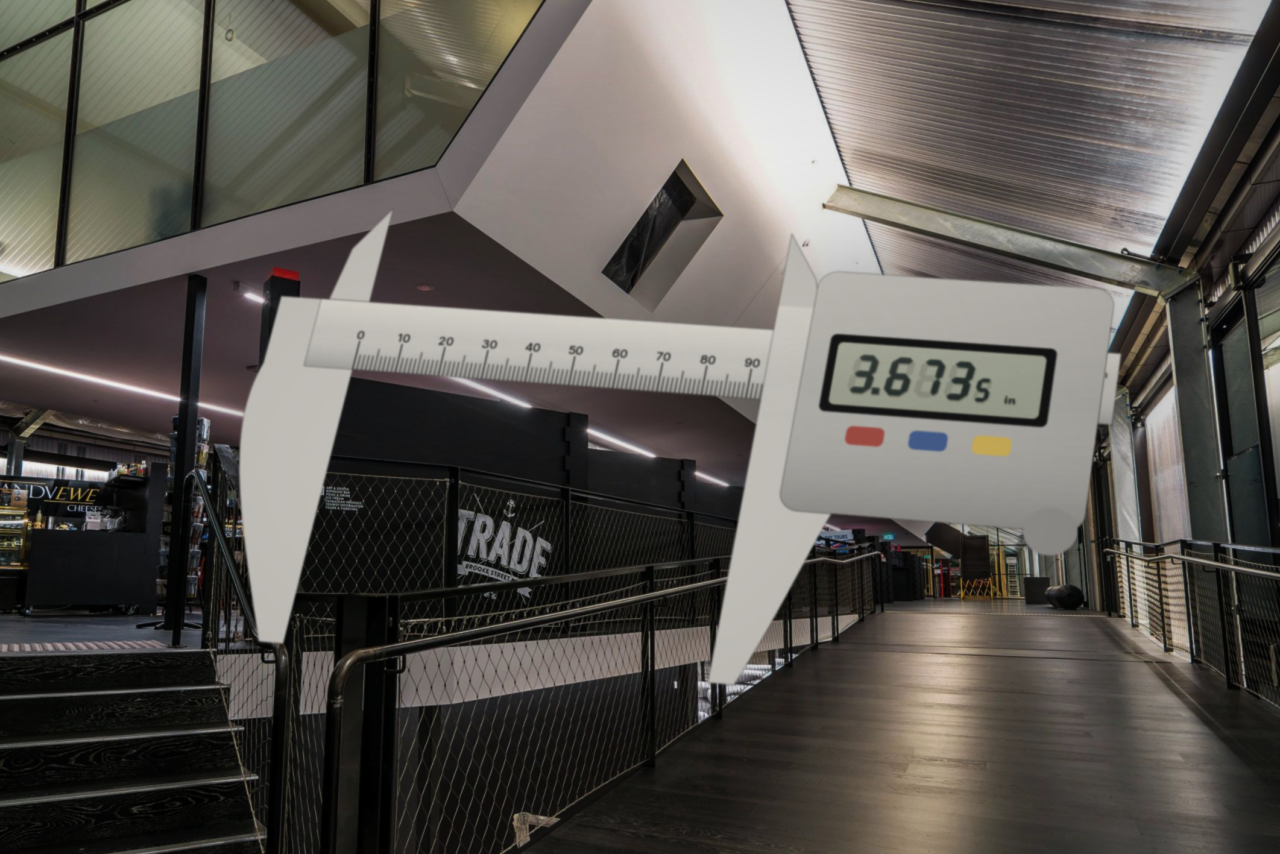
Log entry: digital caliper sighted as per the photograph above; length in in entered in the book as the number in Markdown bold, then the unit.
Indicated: **3.6735** in
